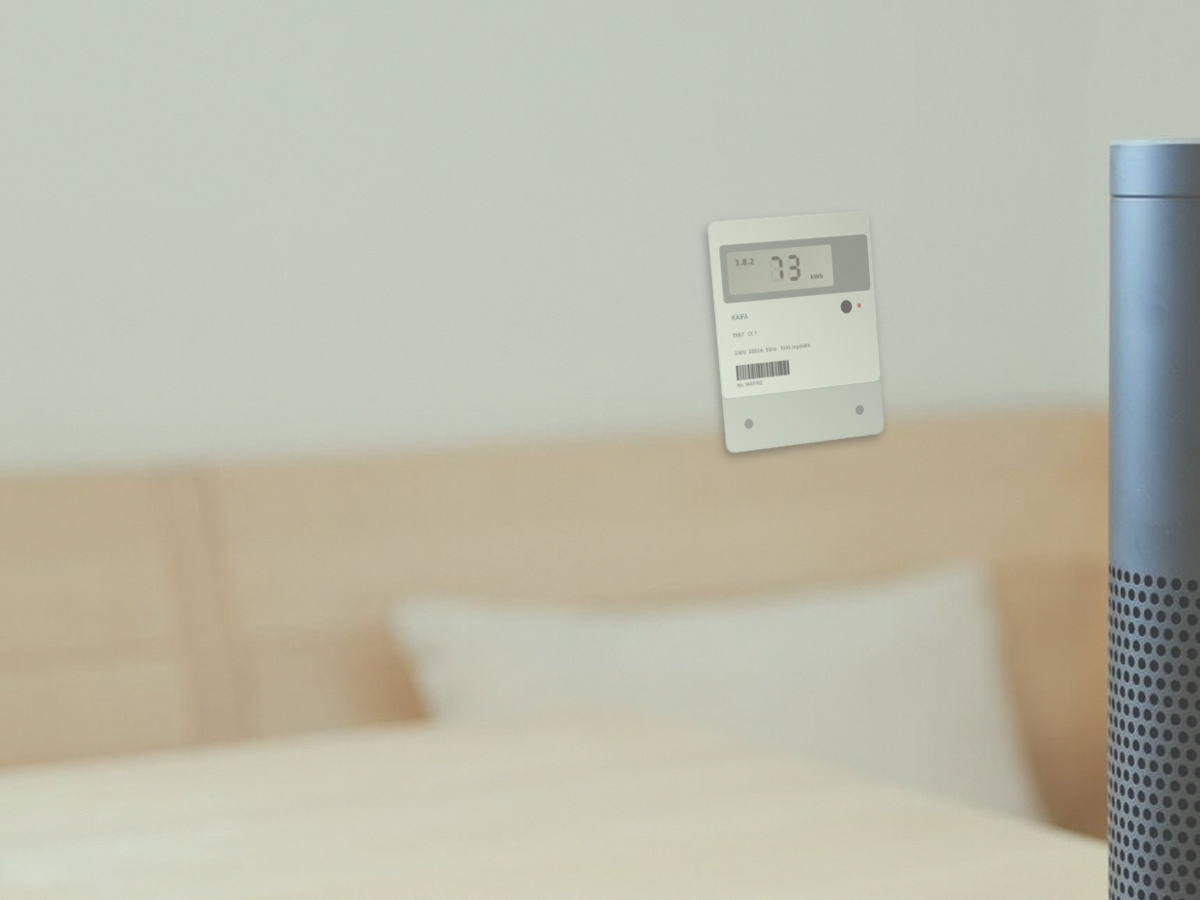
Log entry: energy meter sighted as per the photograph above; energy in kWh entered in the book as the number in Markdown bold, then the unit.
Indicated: **73** kWh
